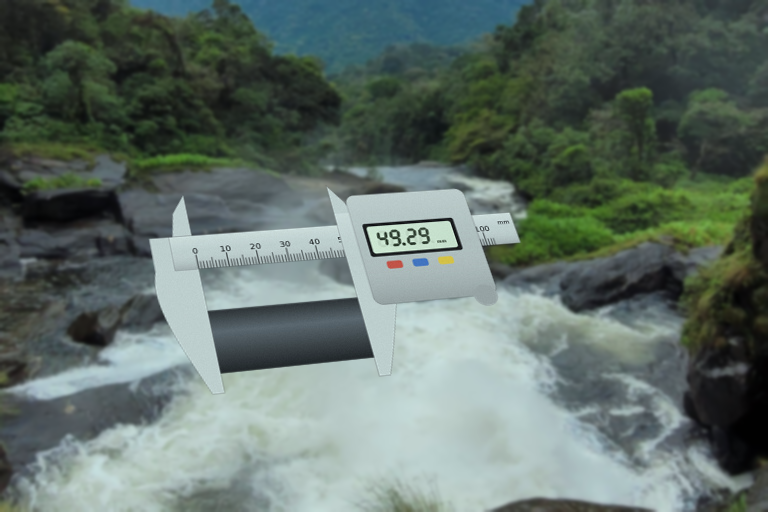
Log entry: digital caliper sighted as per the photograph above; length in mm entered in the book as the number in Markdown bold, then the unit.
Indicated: **49.29** mm
